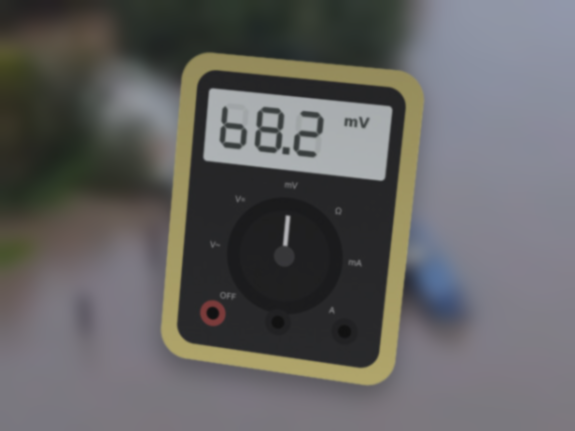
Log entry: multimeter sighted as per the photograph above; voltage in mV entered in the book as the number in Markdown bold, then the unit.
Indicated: **68.2** mV
